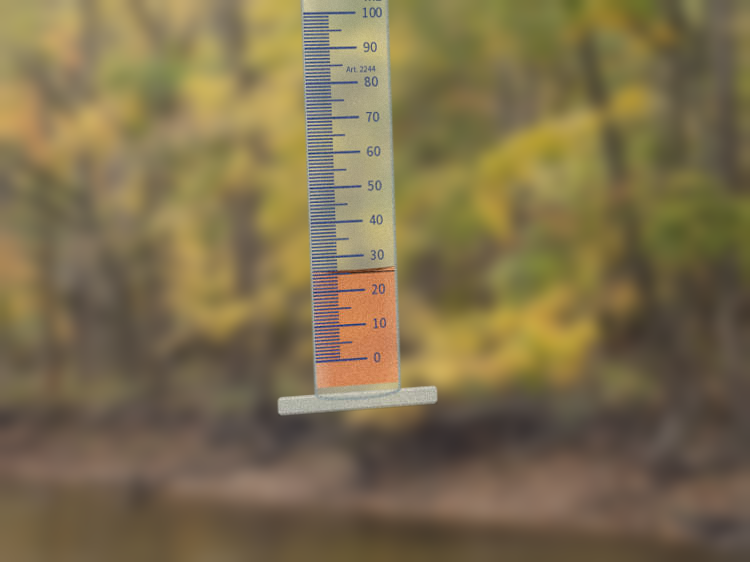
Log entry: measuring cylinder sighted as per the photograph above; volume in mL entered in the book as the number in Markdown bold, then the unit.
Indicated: **25** mL
